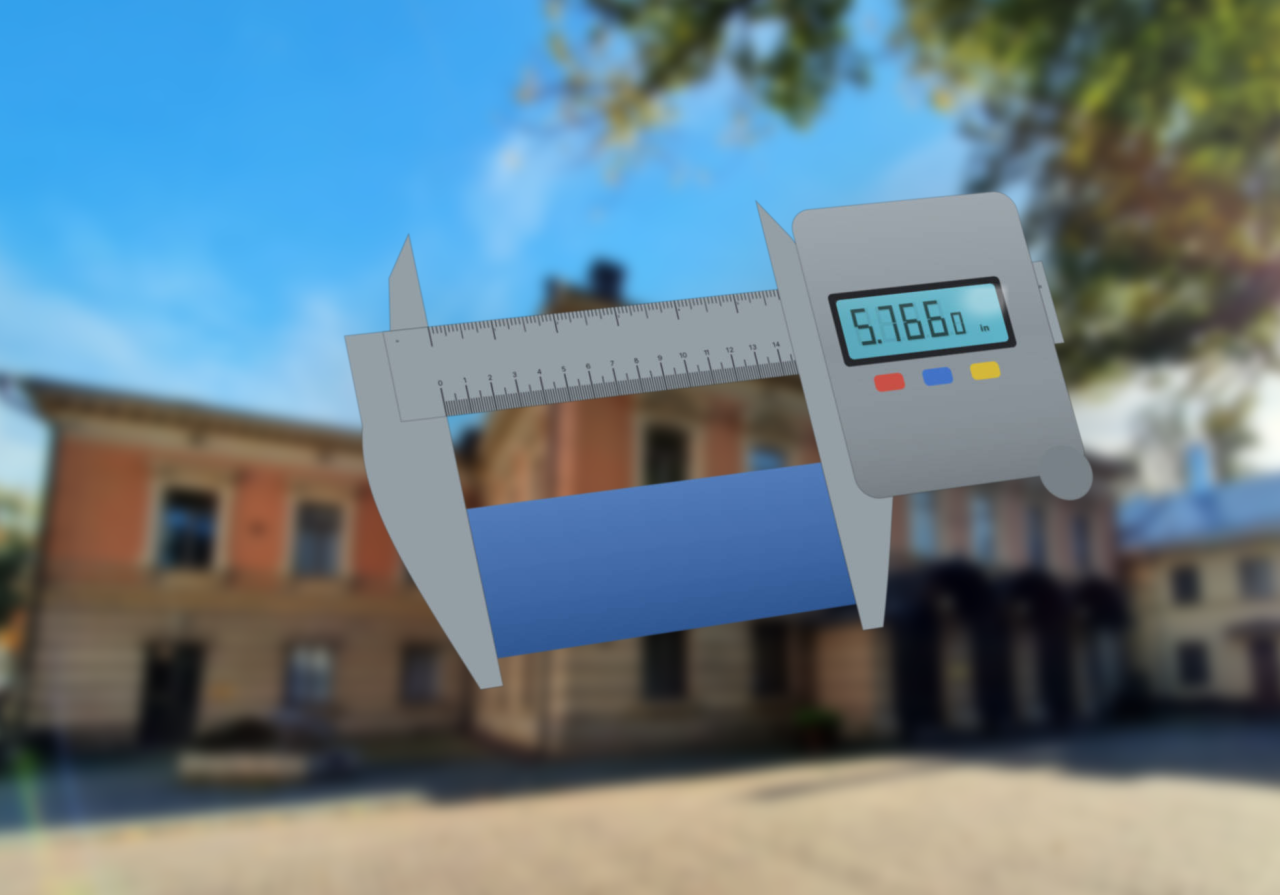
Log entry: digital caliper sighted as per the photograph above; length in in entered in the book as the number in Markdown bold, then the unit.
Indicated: **5.7660** in
